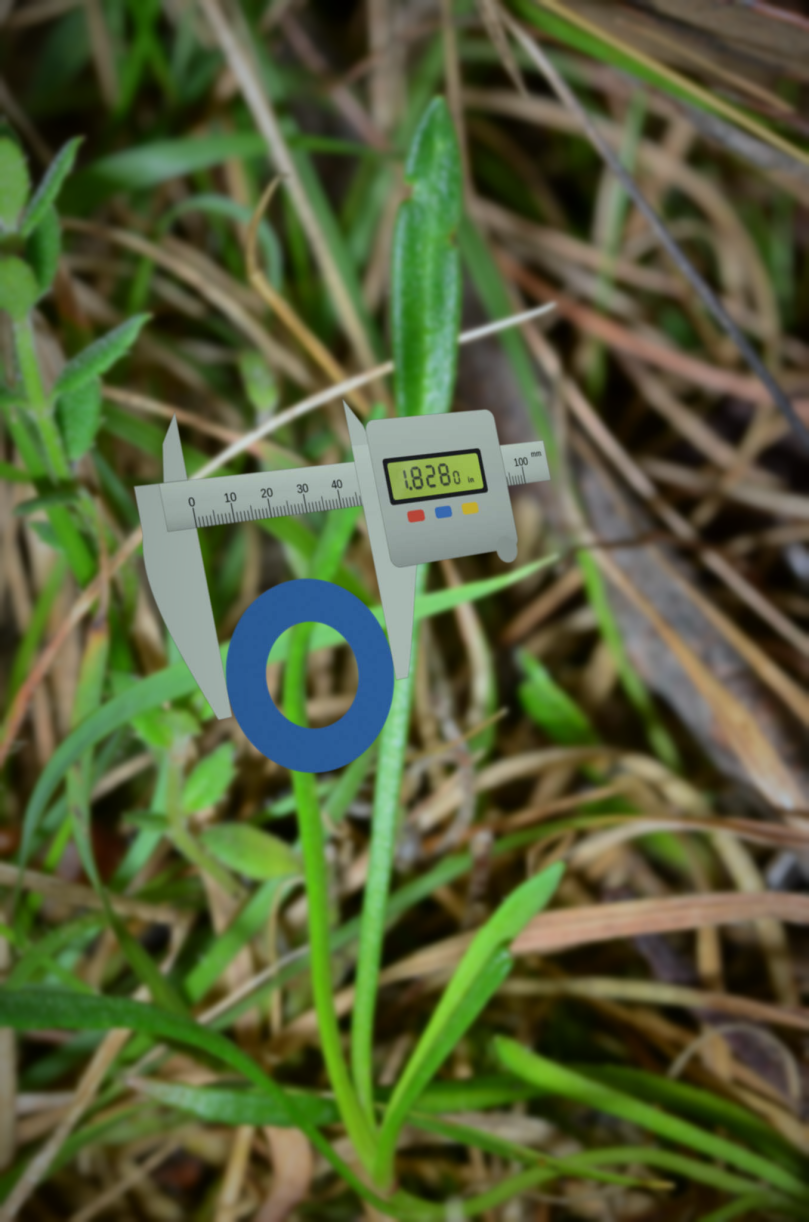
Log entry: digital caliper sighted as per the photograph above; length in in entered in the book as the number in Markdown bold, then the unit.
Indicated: **1.8280** in
